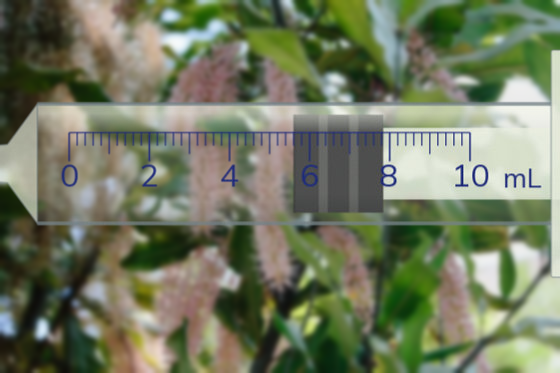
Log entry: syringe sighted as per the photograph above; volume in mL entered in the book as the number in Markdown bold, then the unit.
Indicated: **5.6** mL
